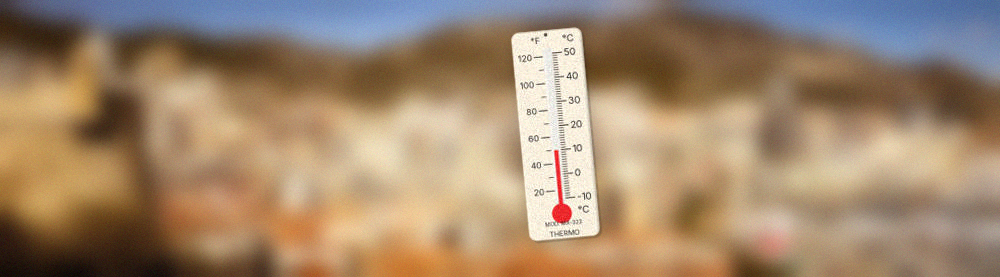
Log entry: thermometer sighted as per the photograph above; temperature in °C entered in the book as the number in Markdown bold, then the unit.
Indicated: **10** °C
